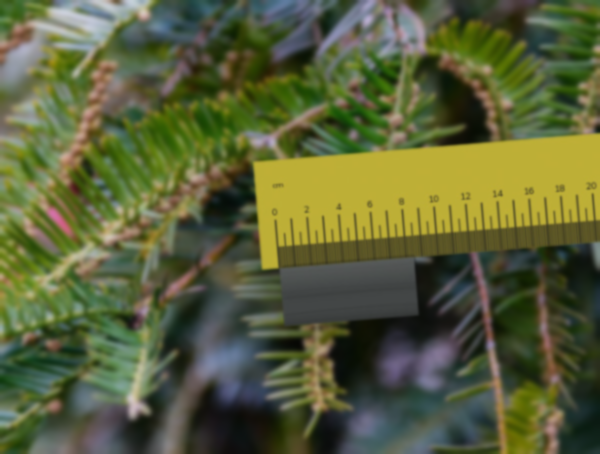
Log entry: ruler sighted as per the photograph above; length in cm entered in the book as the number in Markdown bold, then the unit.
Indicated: **8.5** cm
